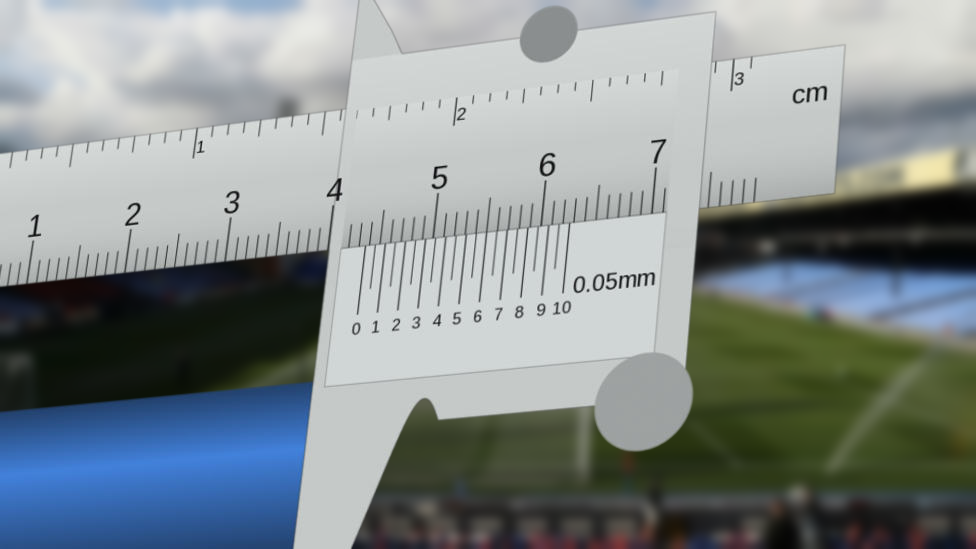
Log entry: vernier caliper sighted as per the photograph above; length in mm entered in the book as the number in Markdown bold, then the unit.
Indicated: **43.6** mm
